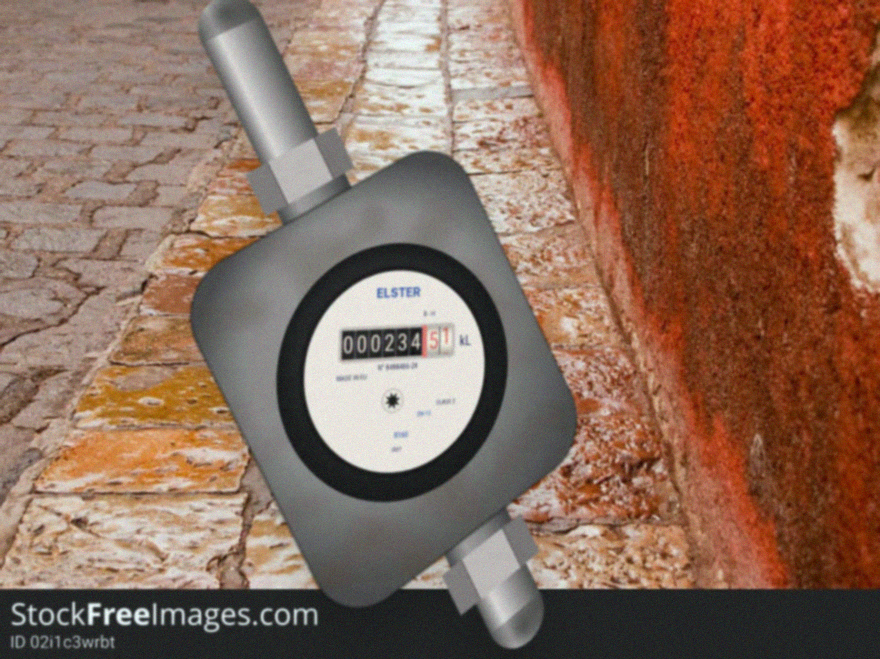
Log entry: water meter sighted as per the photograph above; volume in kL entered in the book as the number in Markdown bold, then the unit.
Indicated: **234.51** kL
